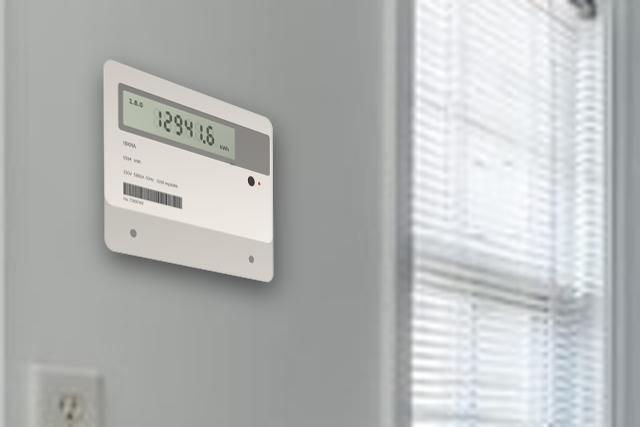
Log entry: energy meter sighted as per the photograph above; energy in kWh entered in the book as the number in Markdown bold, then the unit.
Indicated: **12941.6** kWh
